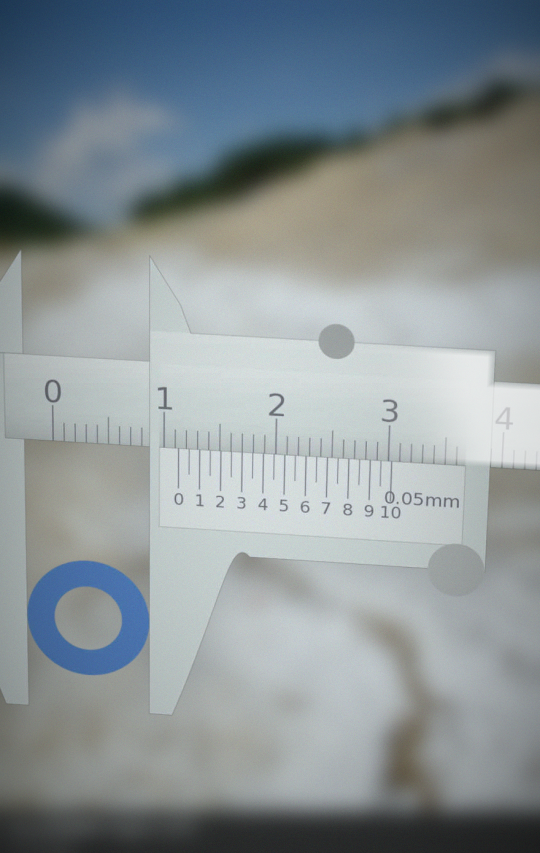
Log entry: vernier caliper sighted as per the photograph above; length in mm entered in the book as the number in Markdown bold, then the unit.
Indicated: **11.3** mm
